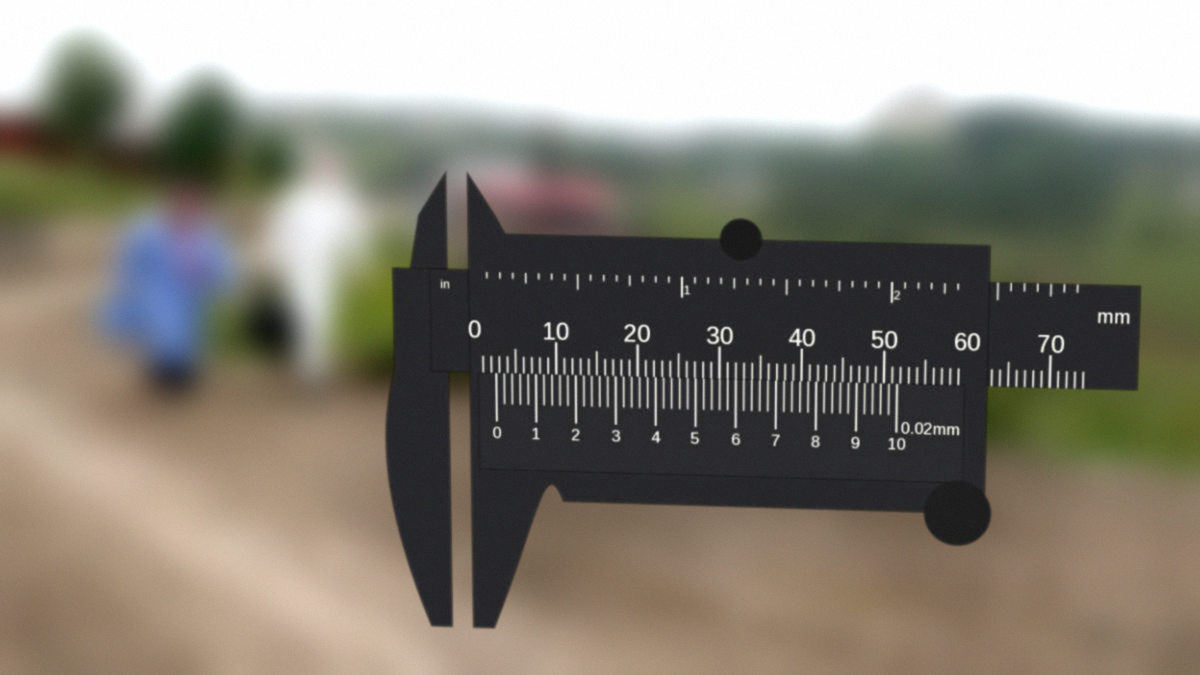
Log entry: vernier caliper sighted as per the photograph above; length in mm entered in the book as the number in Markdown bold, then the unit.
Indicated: **2.6** mm
